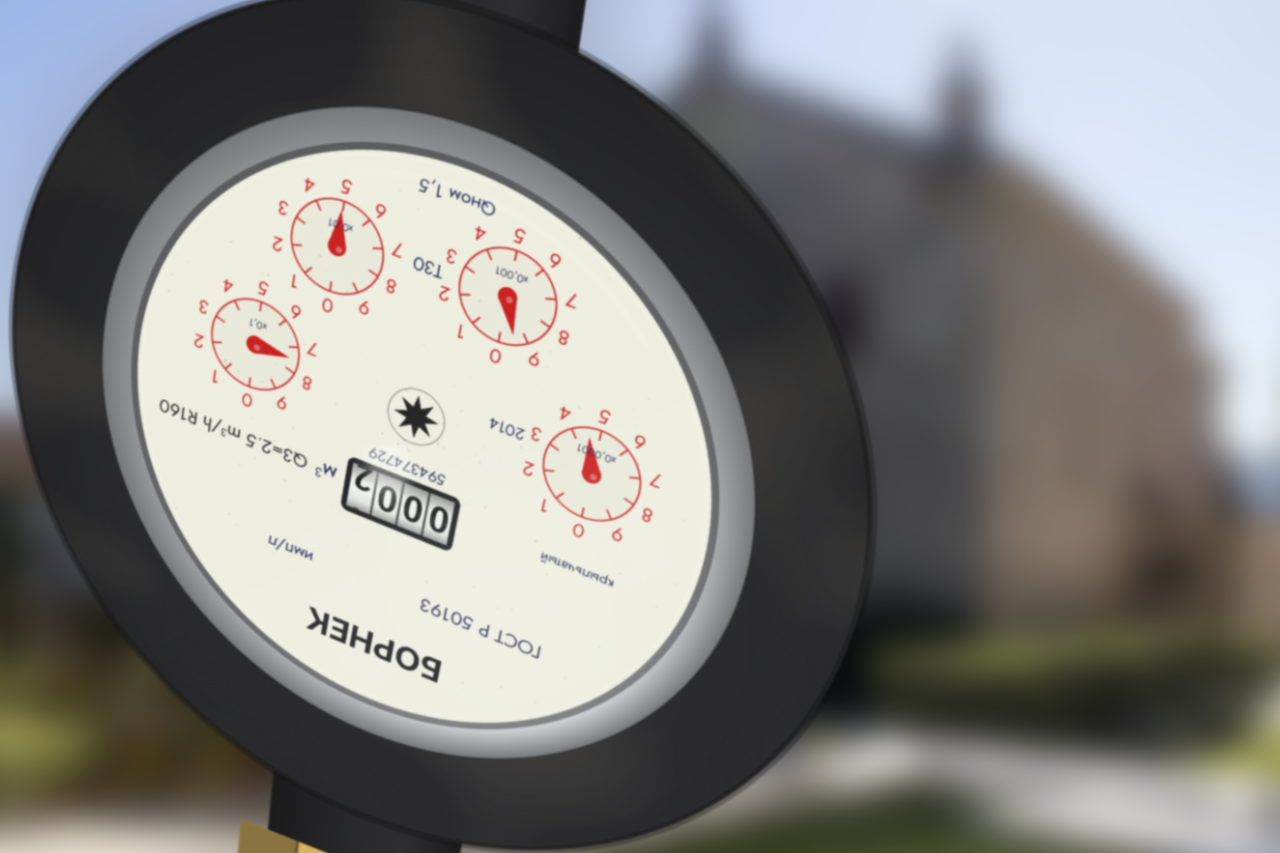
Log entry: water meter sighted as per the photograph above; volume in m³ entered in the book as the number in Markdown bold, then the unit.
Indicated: **1.7494** m³
